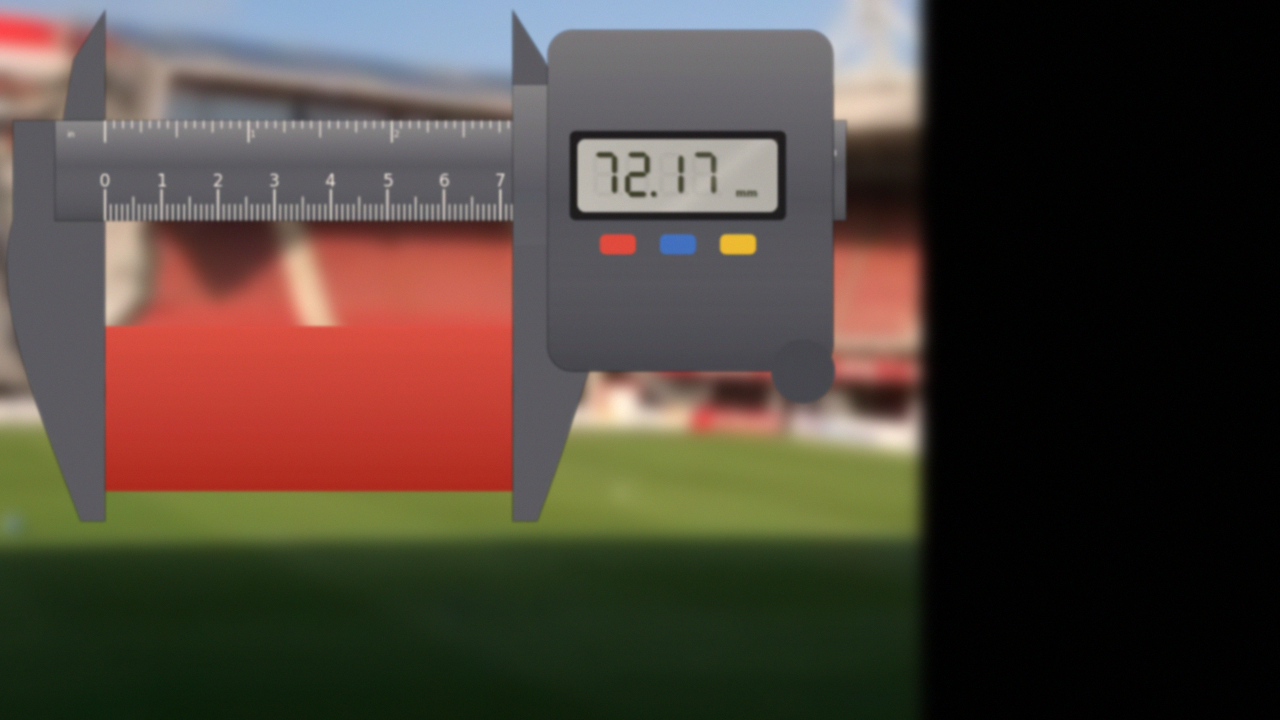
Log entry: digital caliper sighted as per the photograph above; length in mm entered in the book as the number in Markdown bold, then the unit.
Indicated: **72.17** mm
